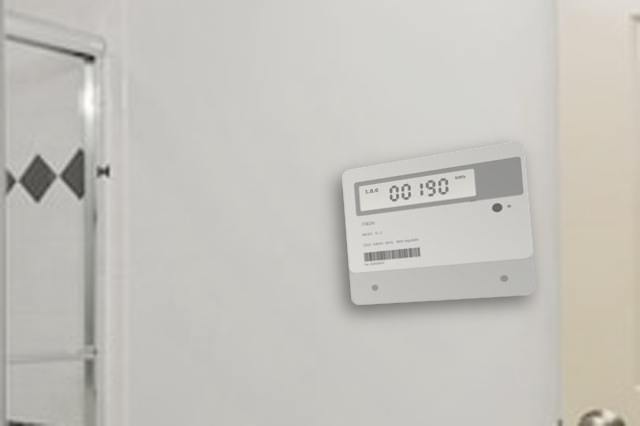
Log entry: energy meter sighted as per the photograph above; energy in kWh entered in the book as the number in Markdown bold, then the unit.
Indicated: **190** kWh
